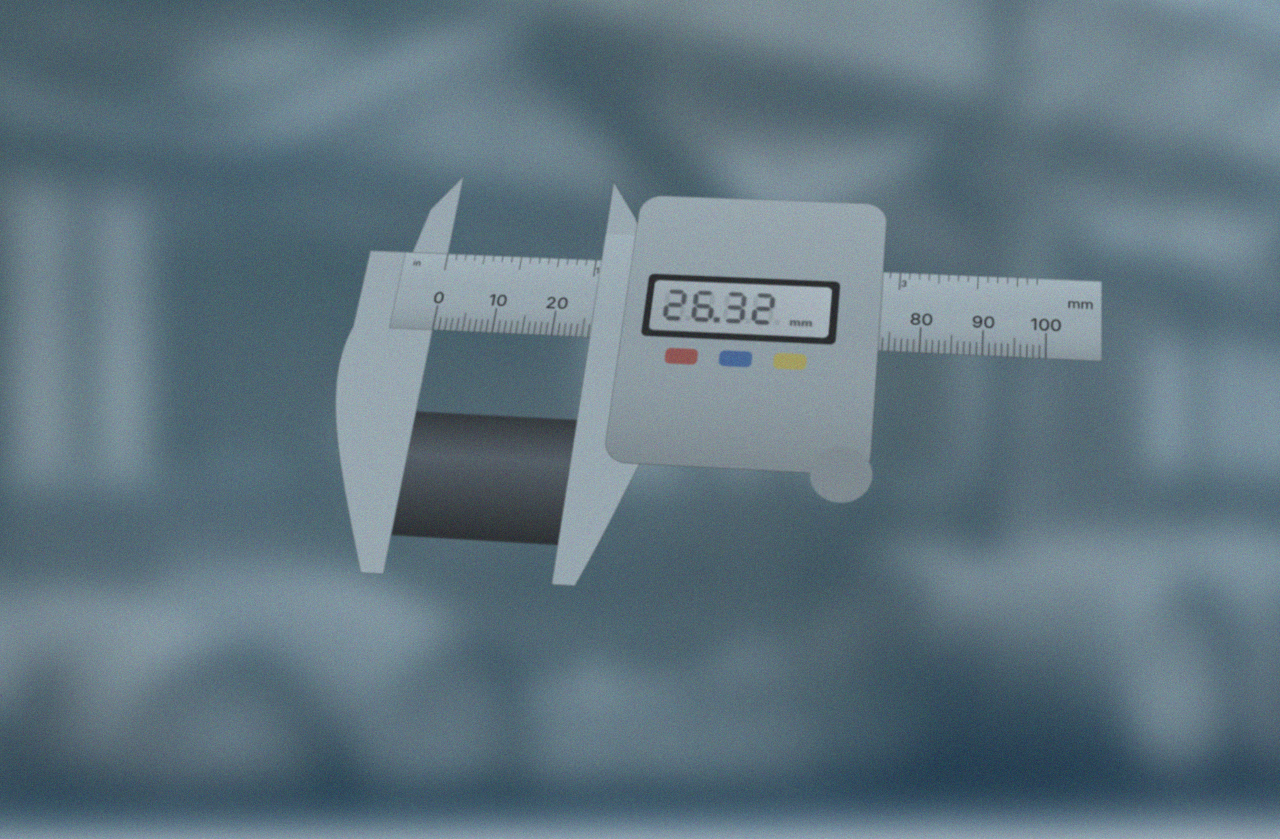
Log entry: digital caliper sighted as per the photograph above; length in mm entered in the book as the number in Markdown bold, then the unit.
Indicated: **26.32** mm
